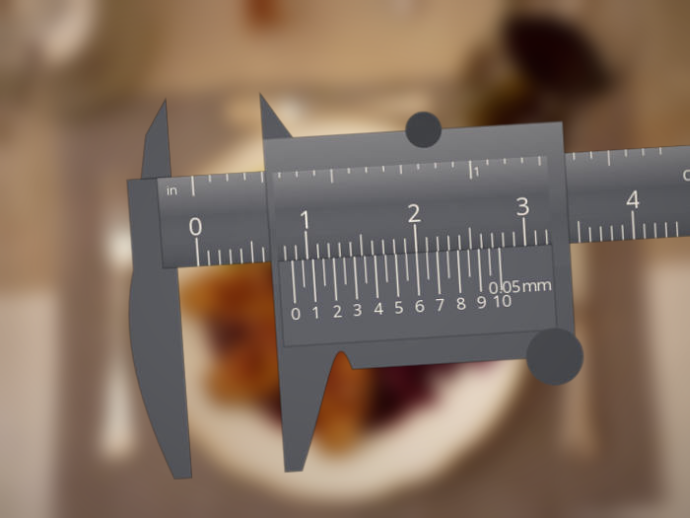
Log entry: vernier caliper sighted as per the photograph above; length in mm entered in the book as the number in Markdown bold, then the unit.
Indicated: **8.6** mm
